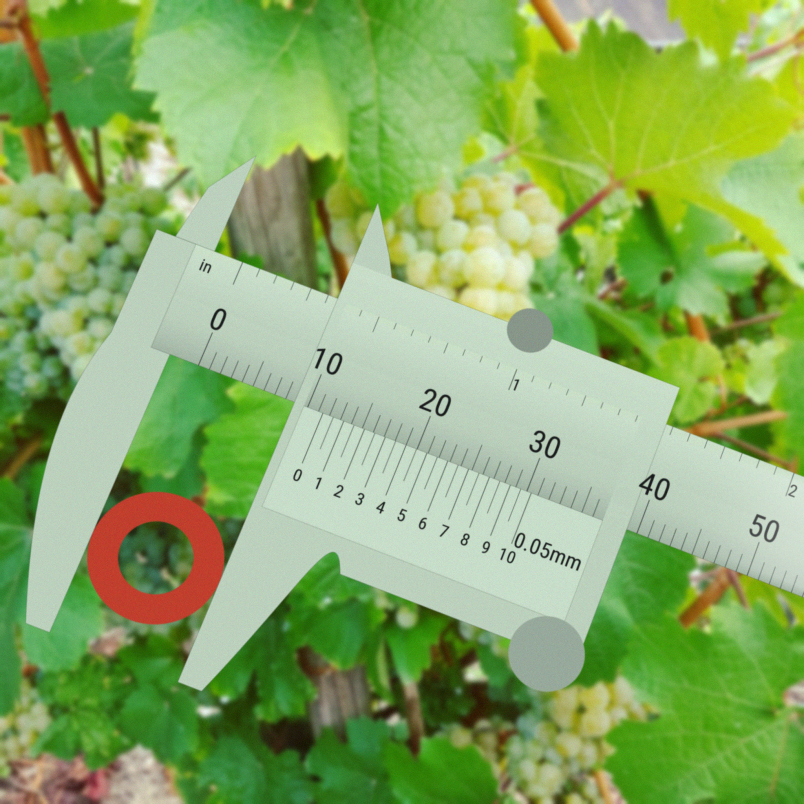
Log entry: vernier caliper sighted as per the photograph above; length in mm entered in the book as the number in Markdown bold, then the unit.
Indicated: **11.4** mm
